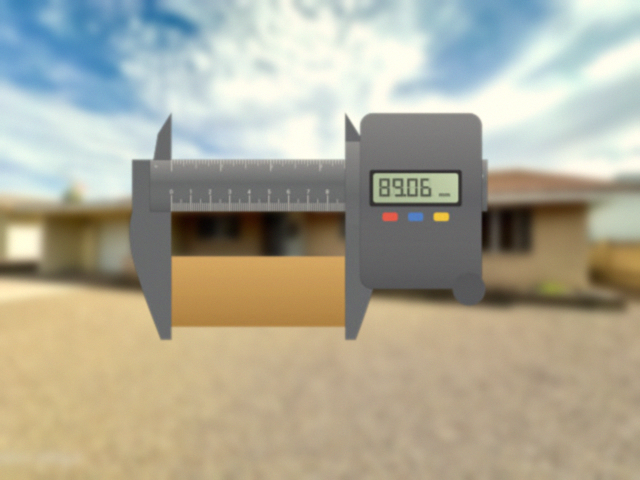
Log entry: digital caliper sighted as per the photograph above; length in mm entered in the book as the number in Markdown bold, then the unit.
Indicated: **89.06** mm
